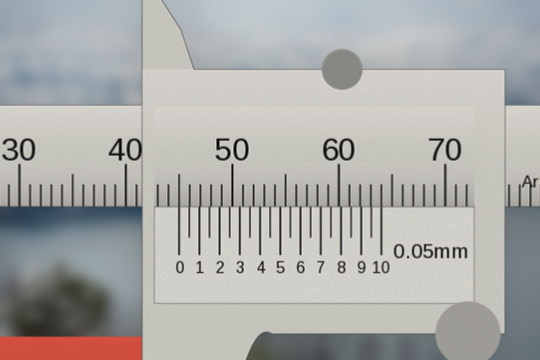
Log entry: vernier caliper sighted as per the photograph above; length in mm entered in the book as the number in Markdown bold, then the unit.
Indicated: **45.0** mm
